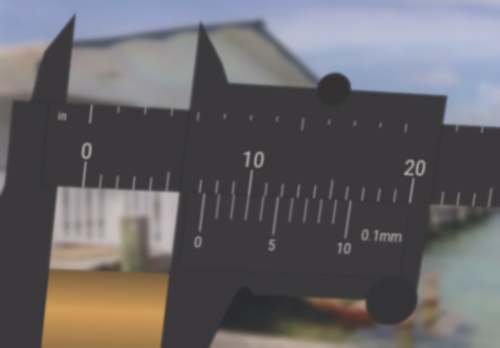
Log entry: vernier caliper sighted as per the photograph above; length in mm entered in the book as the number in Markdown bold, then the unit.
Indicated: **7.3** mm
